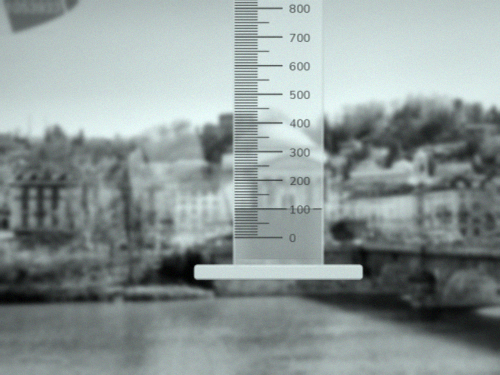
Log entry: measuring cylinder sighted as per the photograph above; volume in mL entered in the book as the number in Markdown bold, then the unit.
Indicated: **100** mL
